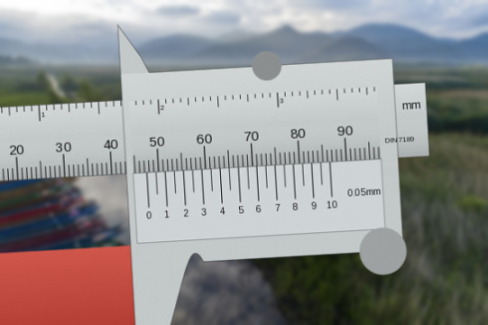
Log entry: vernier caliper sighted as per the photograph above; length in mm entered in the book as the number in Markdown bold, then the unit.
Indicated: **47.5** mm
